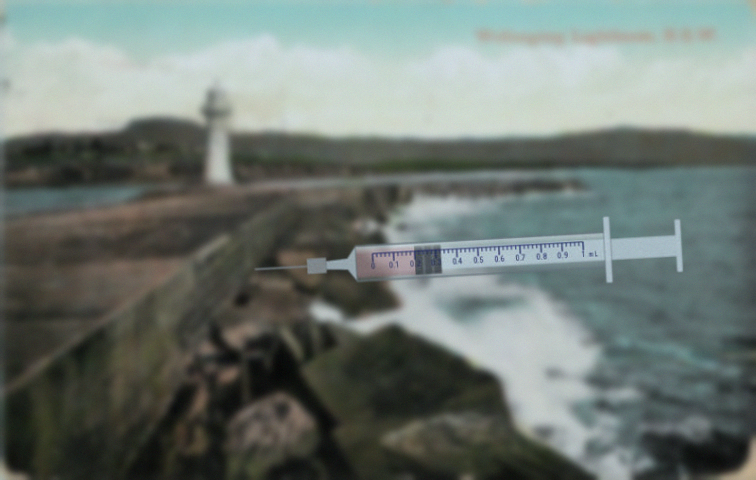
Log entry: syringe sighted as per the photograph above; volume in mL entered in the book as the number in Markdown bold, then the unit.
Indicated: **0.2** mL
